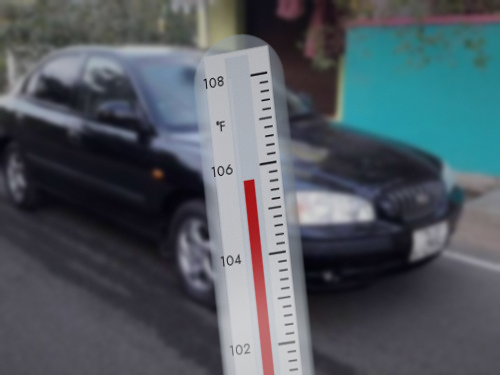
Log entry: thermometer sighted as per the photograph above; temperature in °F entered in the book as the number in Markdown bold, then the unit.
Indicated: **105.7** °F
